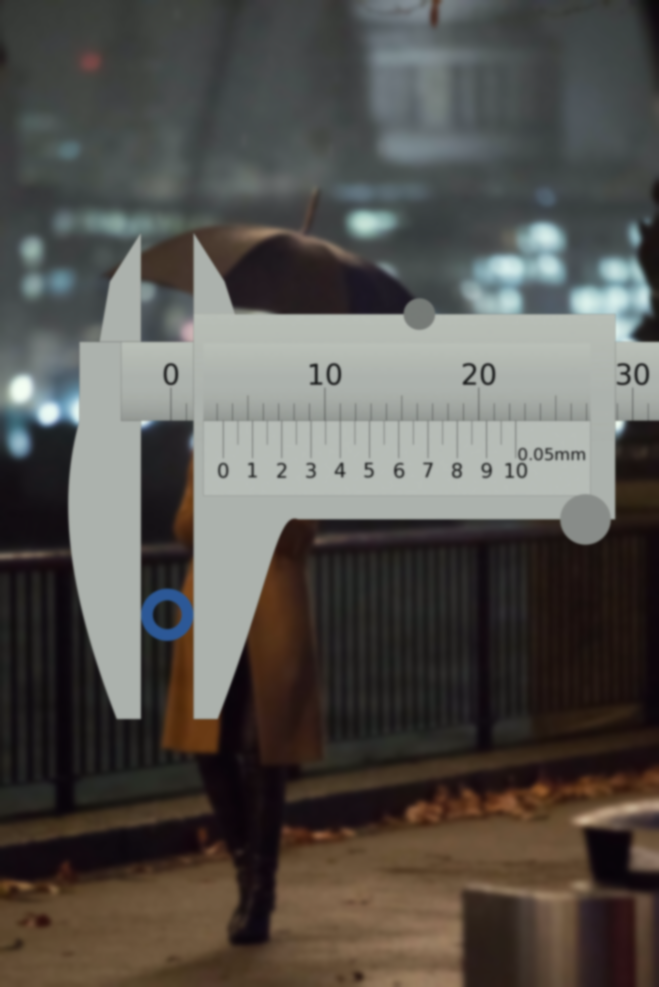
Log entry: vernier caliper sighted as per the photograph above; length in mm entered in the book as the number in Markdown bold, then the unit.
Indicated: **3.4** mm
